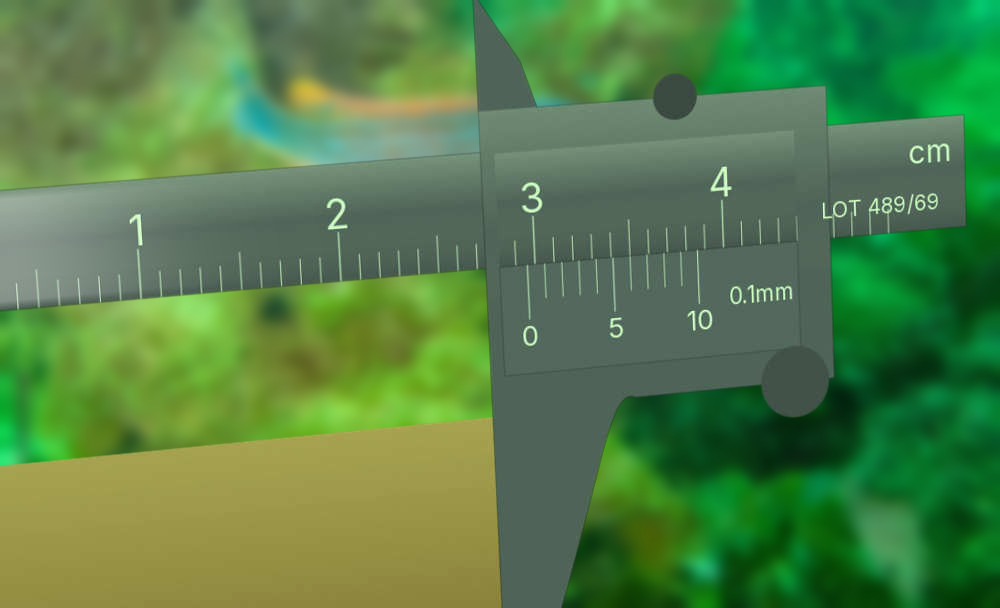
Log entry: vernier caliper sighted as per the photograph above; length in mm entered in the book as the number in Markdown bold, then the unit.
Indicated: **29.6** mm
